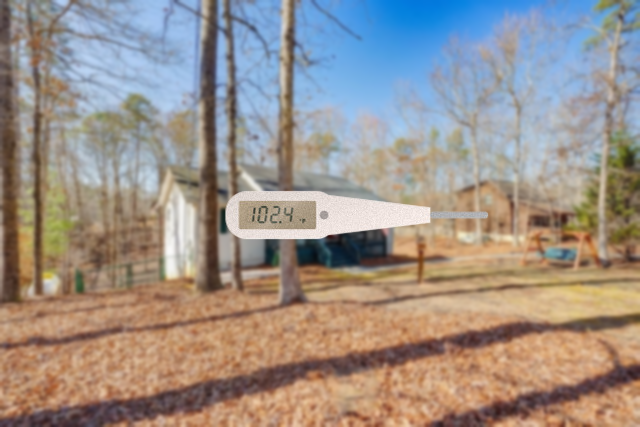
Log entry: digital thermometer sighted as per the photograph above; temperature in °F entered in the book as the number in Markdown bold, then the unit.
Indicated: **102.4** °F
